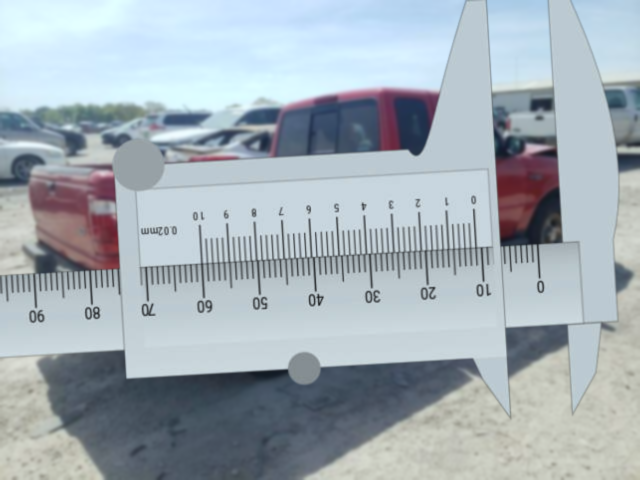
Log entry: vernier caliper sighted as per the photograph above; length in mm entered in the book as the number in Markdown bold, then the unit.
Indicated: **11.0** mm
